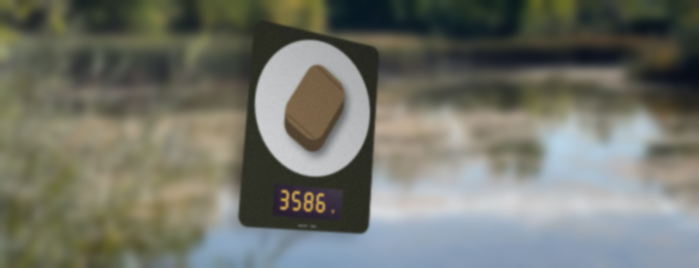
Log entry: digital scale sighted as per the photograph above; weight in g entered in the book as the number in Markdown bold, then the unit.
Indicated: **3586** g
